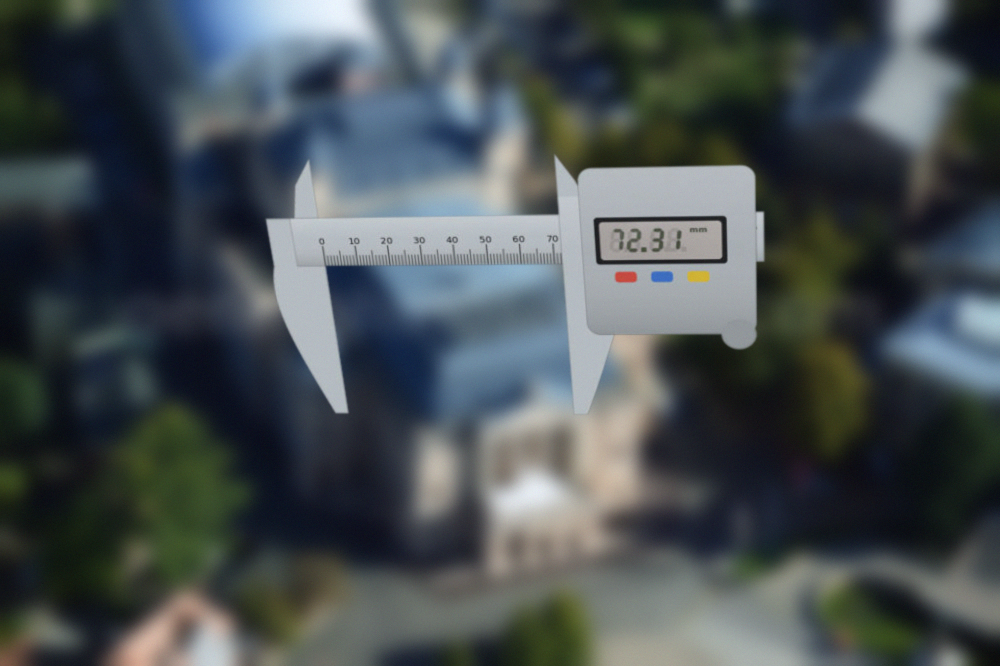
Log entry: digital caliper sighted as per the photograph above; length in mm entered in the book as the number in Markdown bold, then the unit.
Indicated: **72.31** mm
